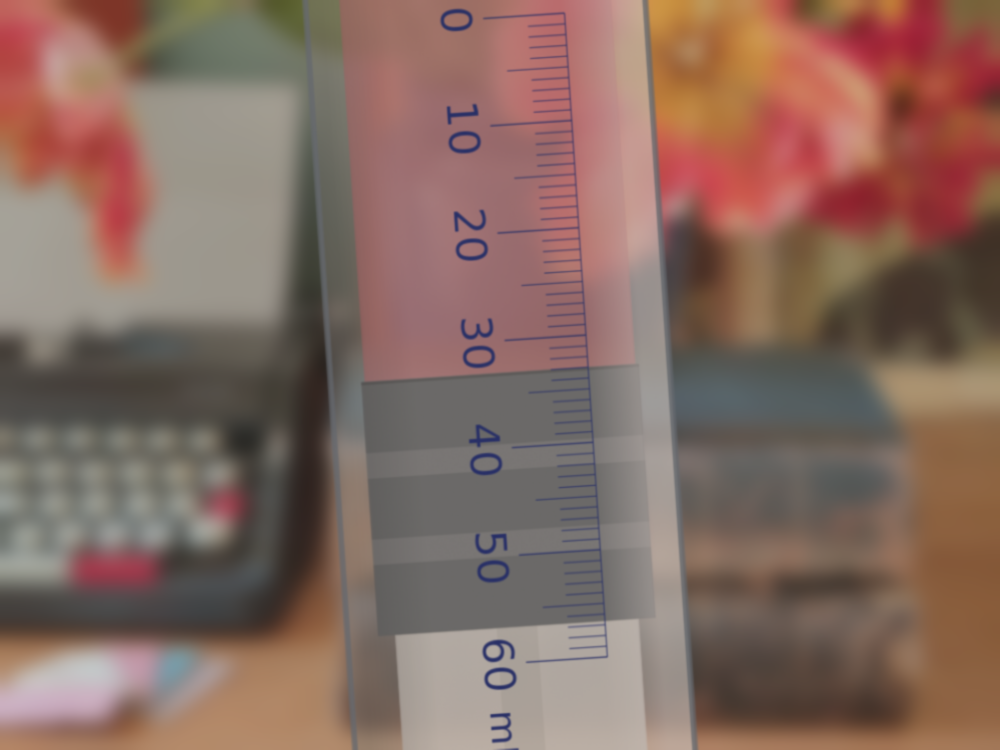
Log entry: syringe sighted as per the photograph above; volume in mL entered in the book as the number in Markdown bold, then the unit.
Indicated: **33** mL
